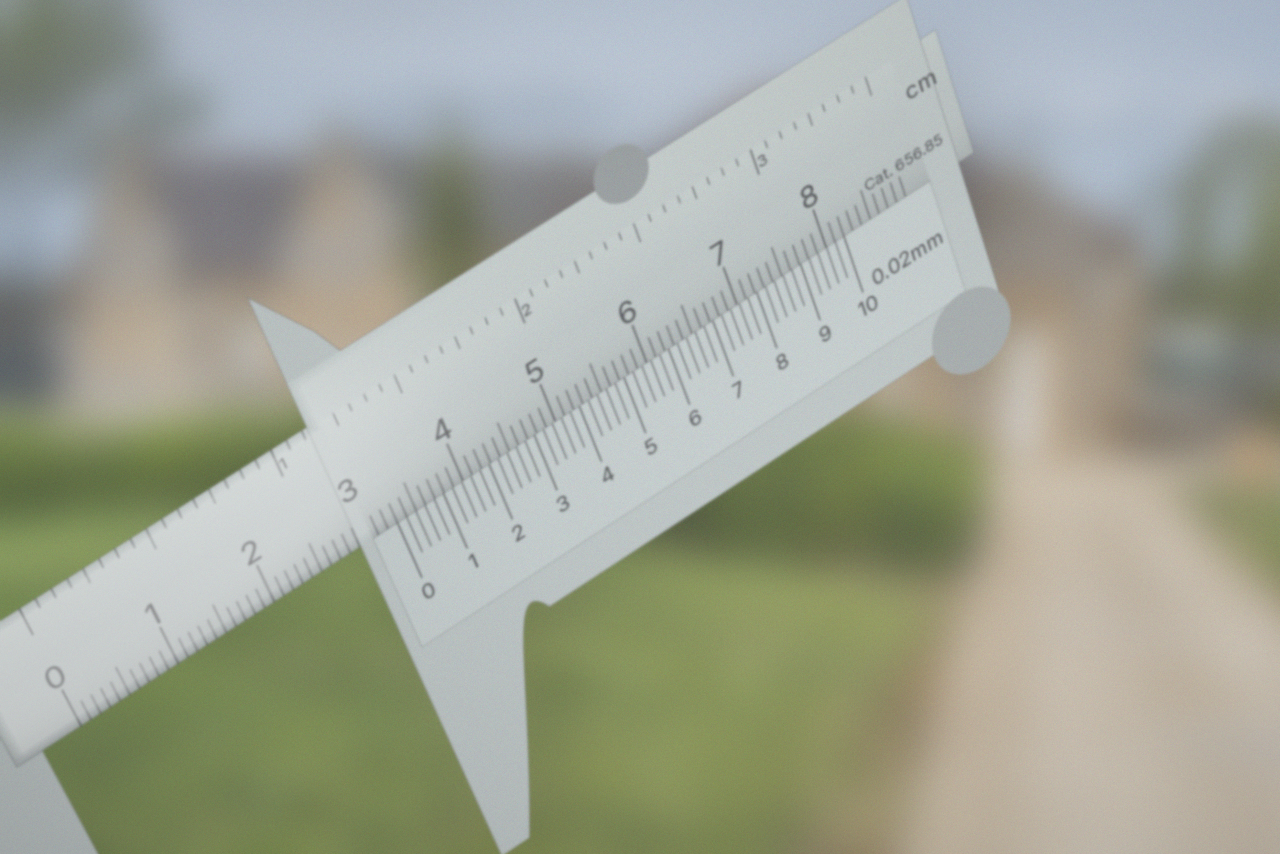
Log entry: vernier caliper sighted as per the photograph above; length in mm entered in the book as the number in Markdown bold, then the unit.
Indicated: **33.0** mm
